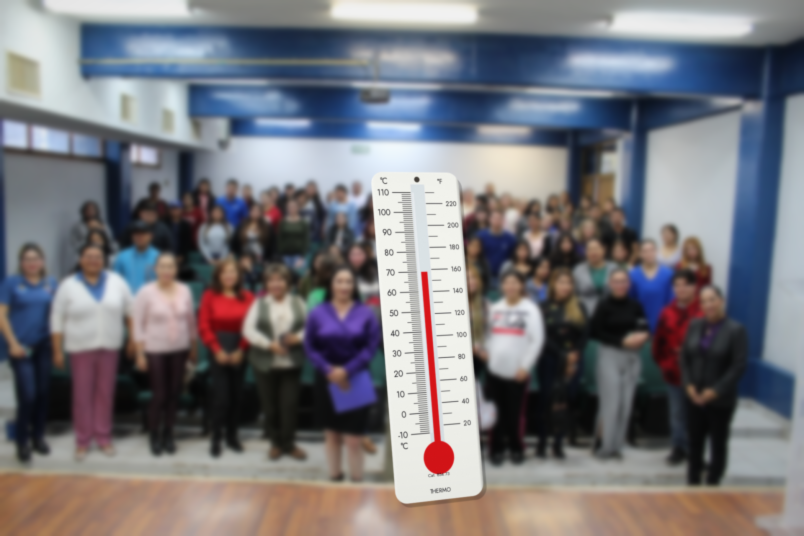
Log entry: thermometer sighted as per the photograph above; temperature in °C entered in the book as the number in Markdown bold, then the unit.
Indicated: **70** °C
